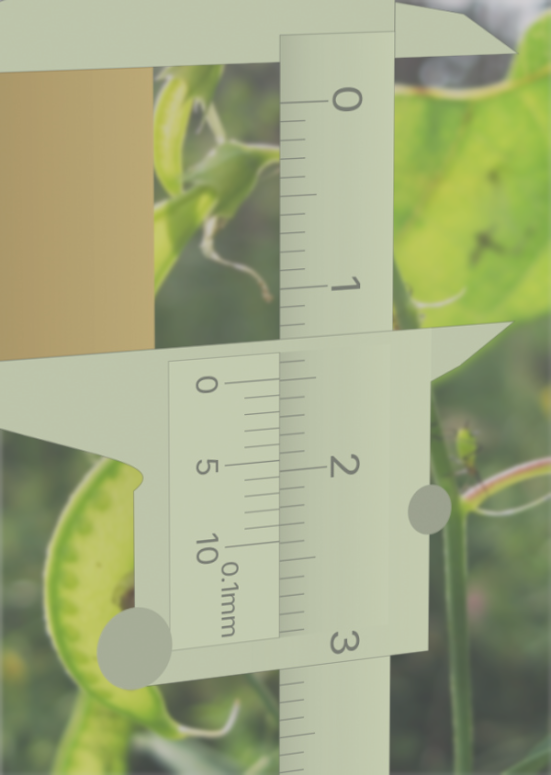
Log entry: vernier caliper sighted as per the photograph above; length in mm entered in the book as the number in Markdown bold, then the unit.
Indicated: **14.9** mm
